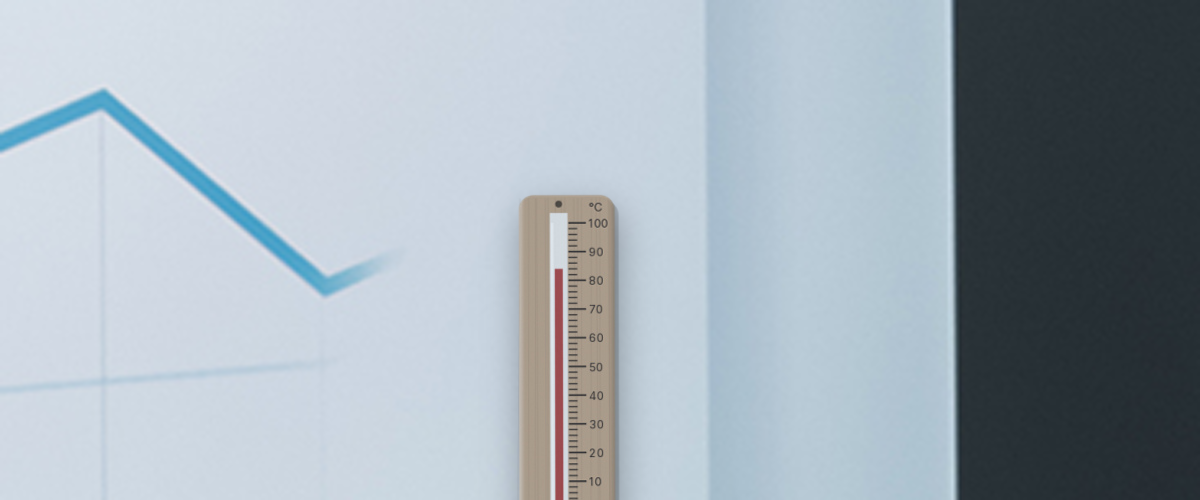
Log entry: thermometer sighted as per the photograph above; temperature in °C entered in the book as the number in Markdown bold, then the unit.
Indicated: **84** °C
